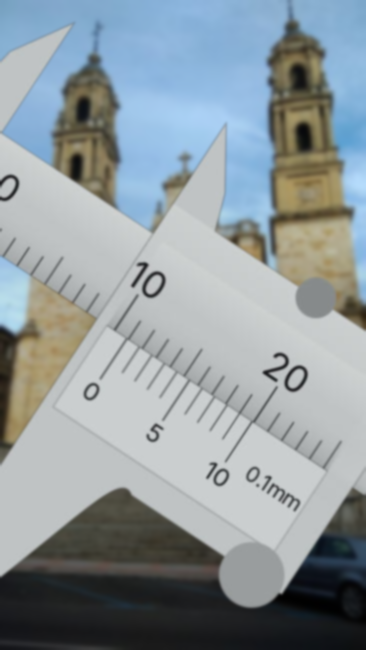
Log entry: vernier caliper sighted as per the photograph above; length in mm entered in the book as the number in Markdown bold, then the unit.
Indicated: **10.9** mm
